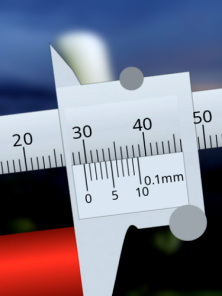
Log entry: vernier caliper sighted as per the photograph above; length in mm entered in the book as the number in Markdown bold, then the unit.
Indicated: **29.6** mm
